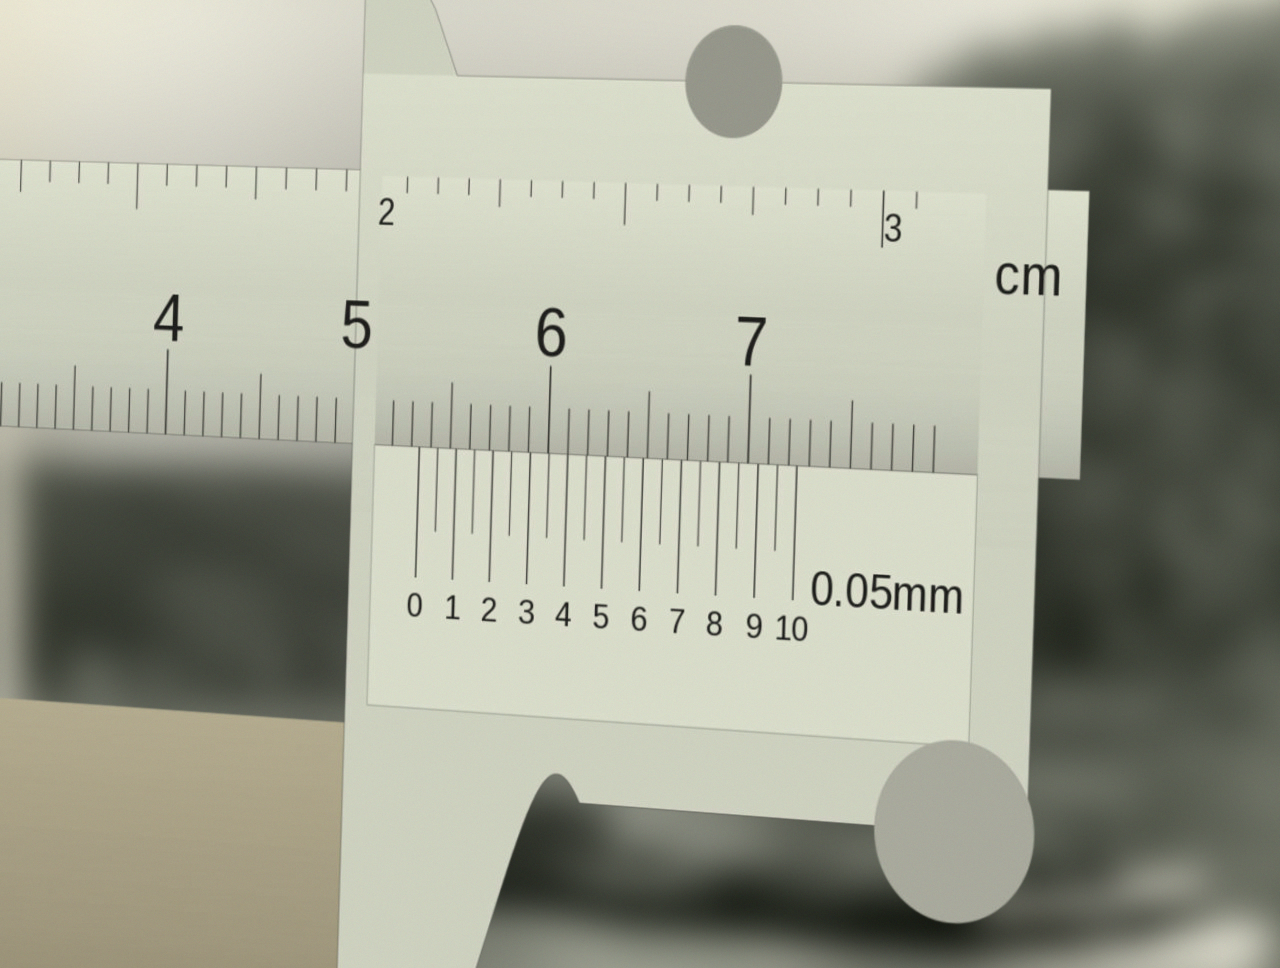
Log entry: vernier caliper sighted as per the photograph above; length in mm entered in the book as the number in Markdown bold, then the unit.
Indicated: **53.4** mm
